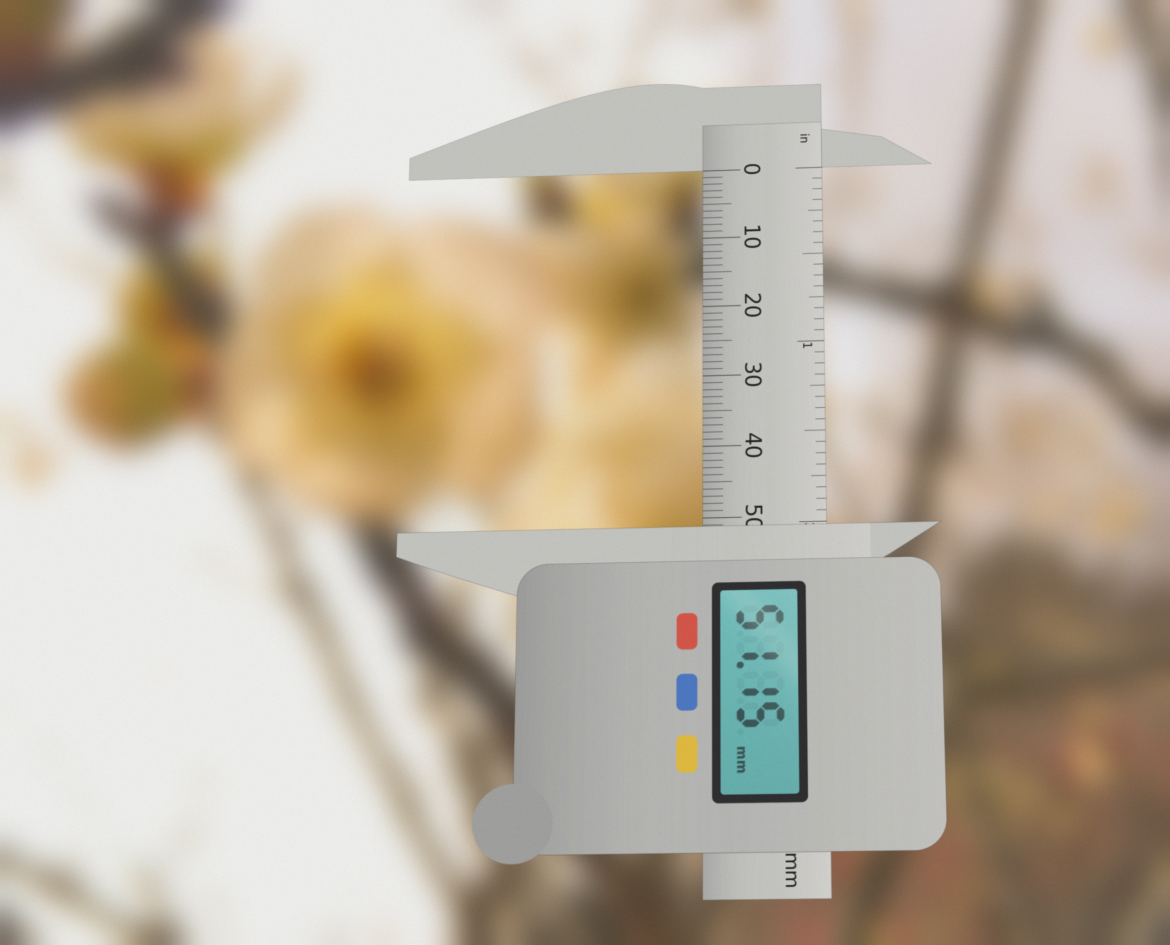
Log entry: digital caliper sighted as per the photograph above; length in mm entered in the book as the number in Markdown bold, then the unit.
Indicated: **51.15** mm
